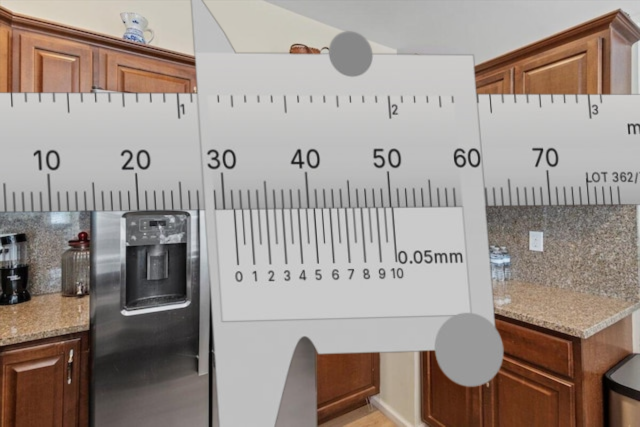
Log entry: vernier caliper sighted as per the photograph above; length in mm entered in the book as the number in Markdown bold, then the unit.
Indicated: **31.2** mm
